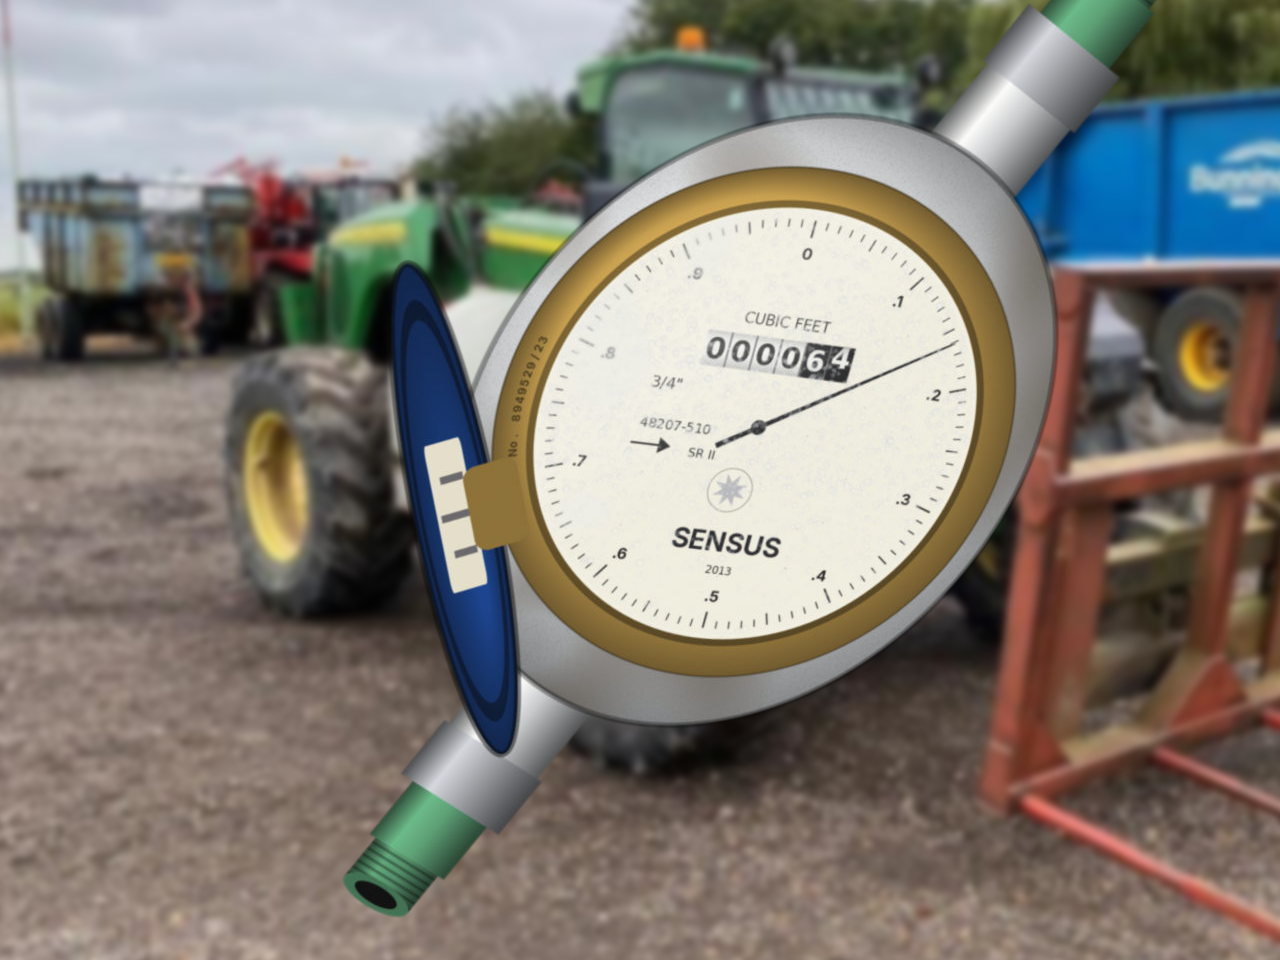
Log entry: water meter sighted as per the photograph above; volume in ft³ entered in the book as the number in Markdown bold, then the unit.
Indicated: **64.16** ft³
